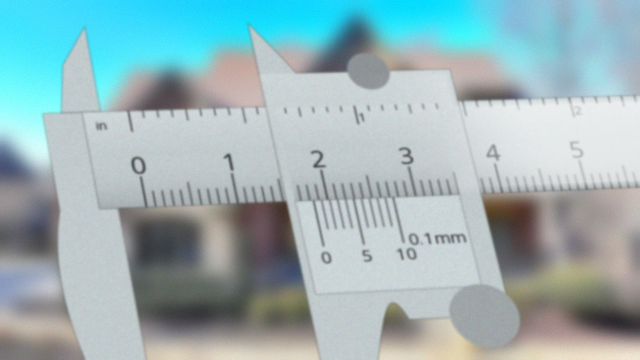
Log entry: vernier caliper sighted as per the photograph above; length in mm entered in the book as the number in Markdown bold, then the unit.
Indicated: **18.4** mm
